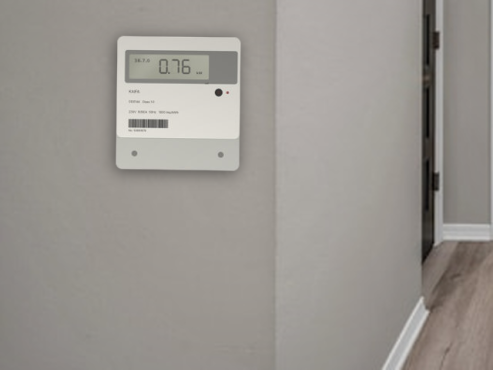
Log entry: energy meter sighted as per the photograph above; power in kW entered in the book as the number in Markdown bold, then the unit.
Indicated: **0.76** kW
